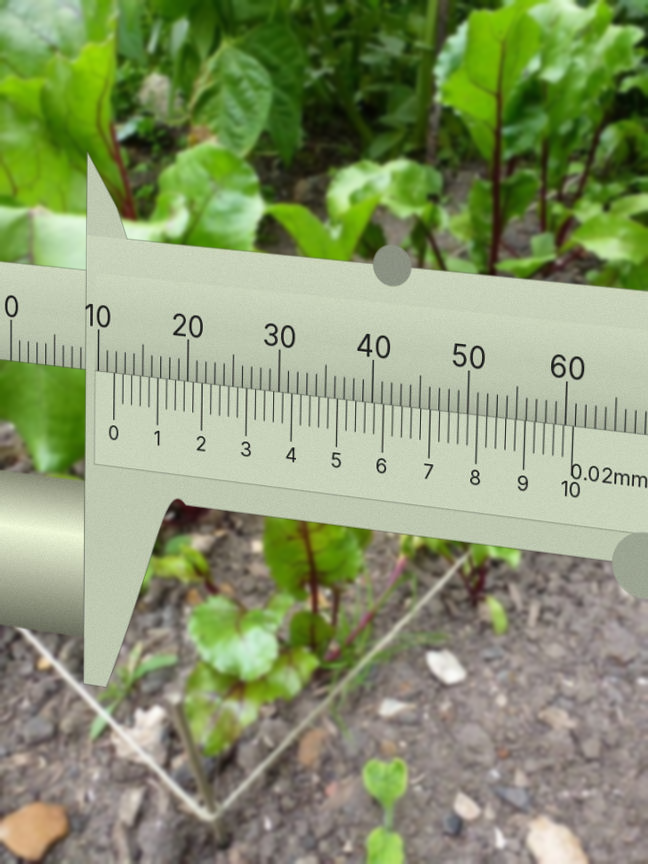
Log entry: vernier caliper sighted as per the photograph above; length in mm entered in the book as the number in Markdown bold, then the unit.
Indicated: **11.8** mm
